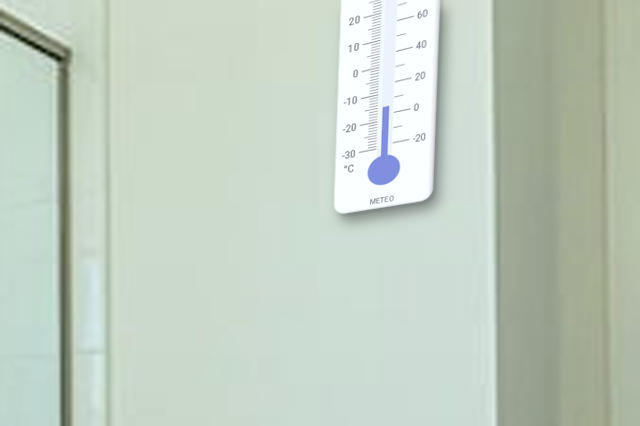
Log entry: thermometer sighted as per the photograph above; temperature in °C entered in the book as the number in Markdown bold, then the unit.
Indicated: **-15** °C
